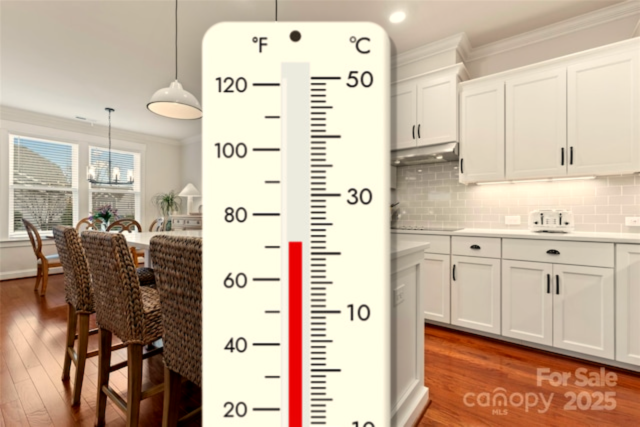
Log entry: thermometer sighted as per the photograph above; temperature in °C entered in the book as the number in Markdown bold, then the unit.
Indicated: **22** °C
